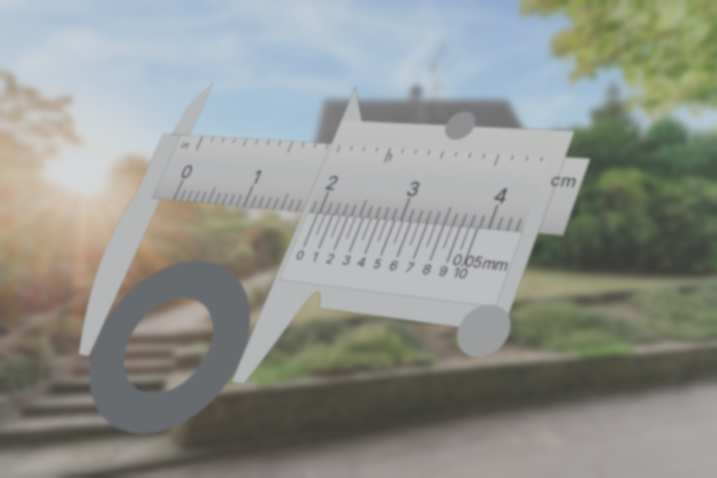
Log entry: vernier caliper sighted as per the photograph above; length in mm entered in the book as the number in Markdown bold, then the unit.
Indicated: **19.8** mm
